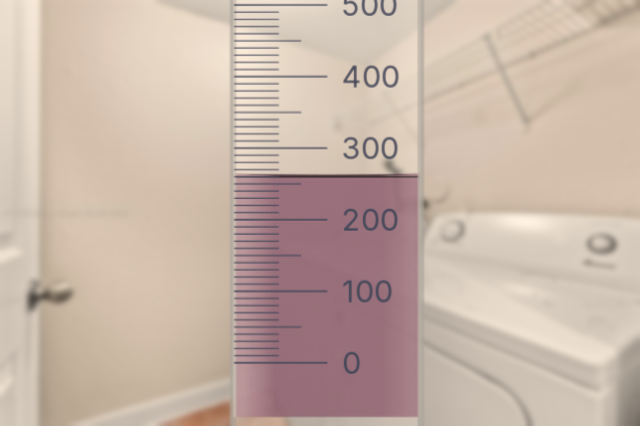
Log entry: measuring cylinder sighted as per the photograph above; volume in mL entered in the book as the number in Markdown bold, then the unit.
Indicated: **260** mL
